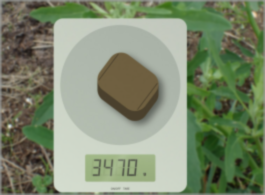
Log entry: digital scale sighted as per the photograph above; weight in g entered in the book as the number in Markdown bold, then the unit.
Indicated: **3470** g
